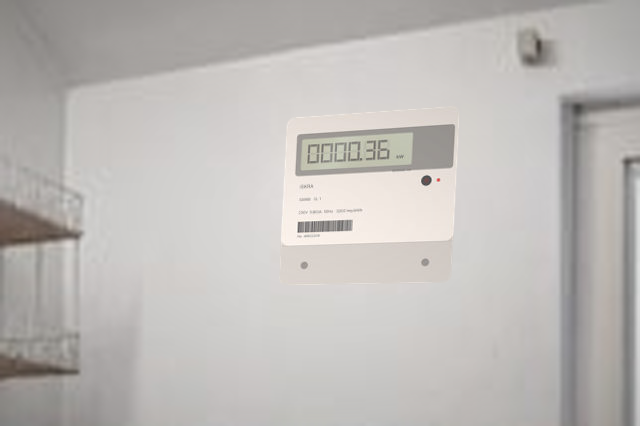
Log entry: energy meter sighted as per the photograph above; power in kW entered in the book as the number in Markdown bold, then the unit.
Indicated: **0.36** kW
